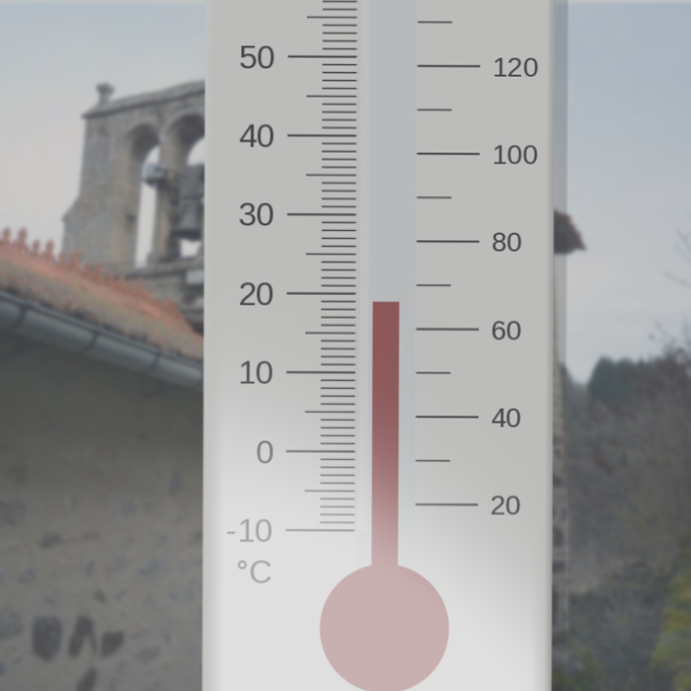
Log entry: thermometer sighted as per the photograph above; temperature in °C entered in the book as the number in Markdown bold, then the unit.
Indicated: **19** °C
